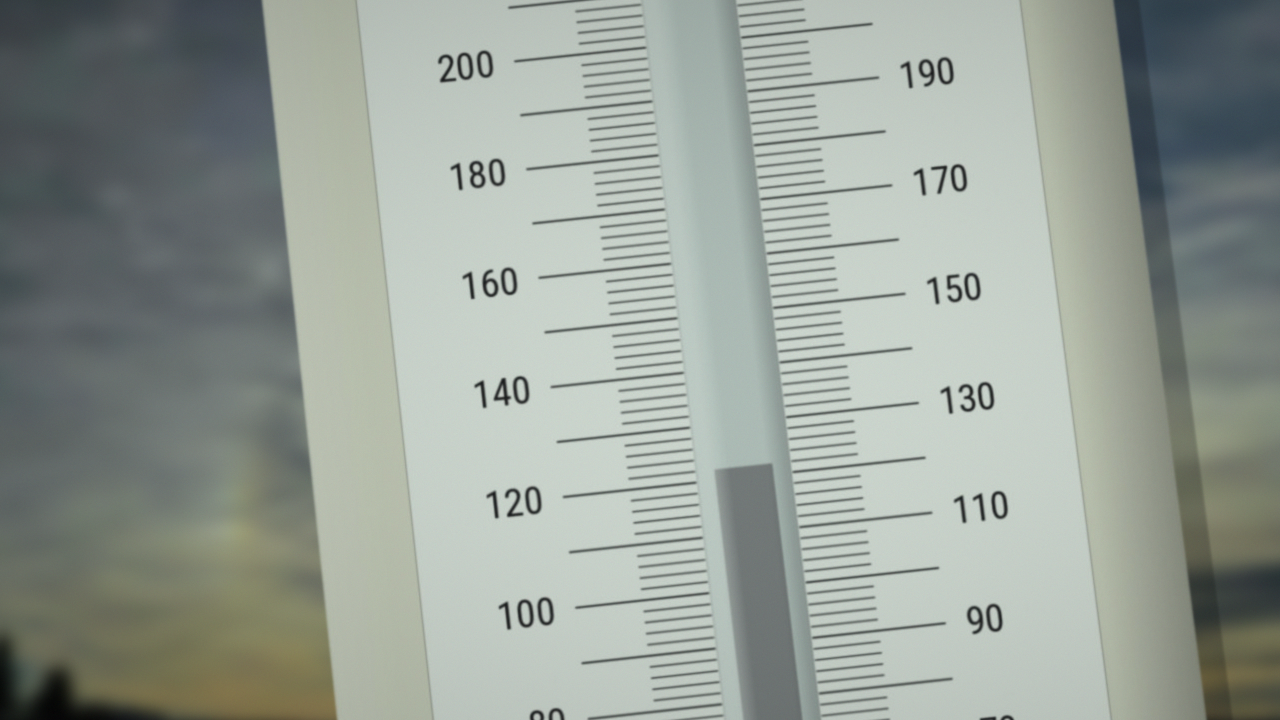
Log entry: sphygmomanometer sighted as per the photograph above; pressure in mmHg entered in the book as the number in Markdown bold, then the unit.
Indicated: **122** mmHg
